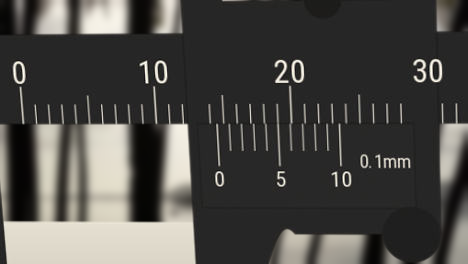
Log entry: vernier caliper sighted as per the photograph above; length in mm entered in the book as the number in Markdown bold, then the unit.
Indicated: **14.5** mm
